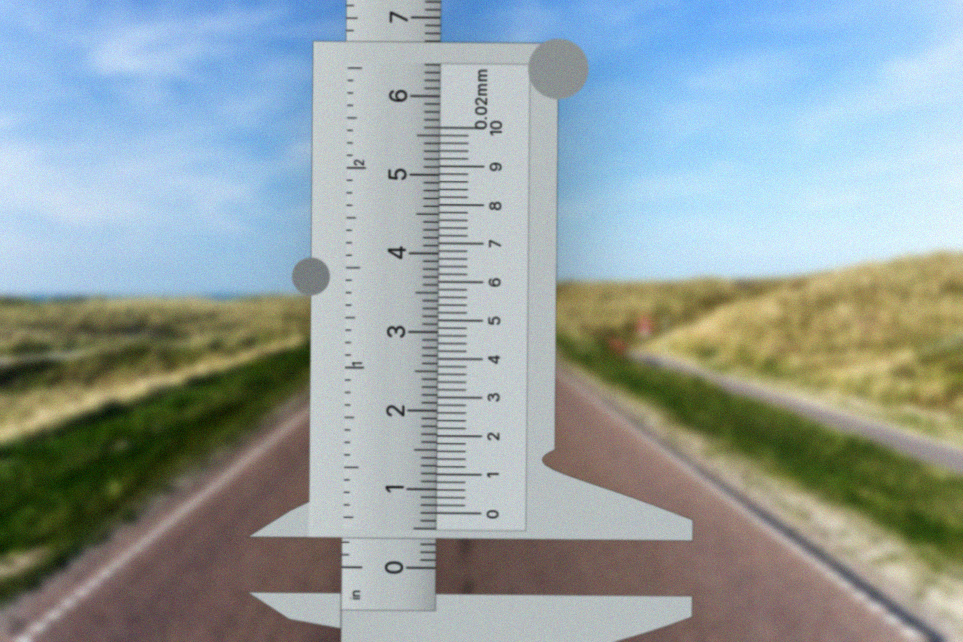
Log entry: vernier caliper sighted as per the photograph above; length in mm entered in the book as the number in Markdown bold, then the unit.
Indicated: **7.0** mm
